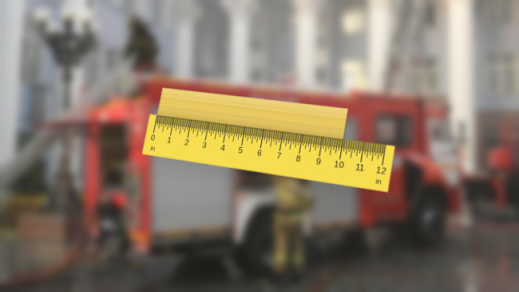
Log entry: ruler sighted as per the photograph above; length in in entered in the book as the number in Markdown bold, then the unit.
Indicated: **10** in
